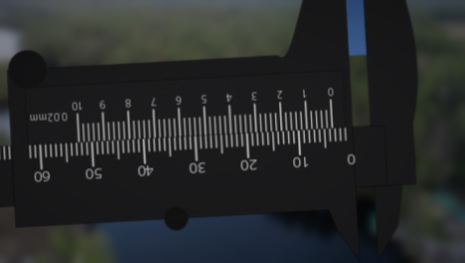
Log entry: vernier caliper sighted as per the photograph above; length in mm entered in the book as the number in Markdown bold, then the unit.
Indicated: **3.5** mm
